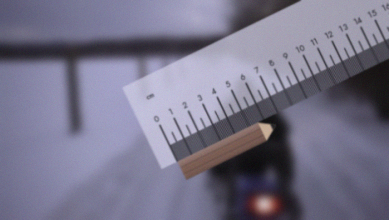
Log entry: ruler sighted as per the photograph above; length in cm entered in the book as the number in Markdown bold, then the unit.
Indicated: **6.5** cm
